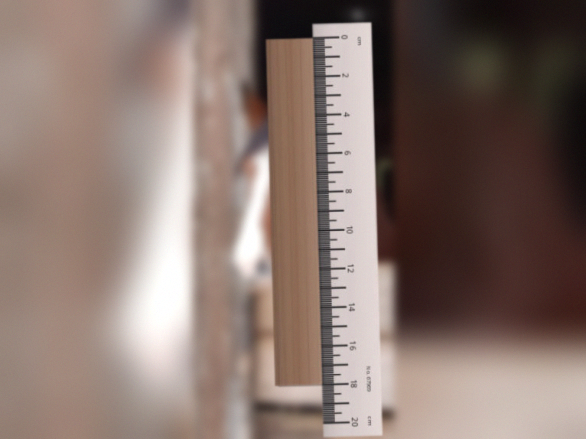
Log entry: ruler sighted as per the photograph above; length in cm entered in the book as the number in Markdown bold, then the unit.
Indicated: **18** cm
